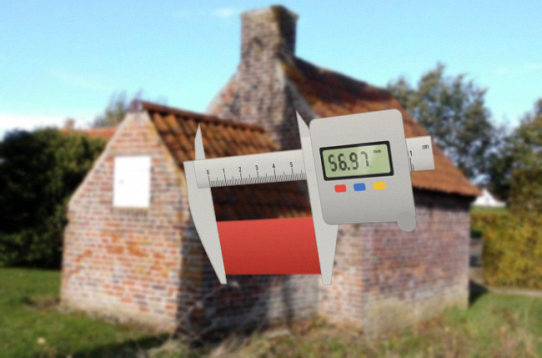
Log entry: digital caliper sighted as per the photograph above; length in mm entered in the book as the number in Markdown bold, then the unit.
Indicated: **56.97** mm
